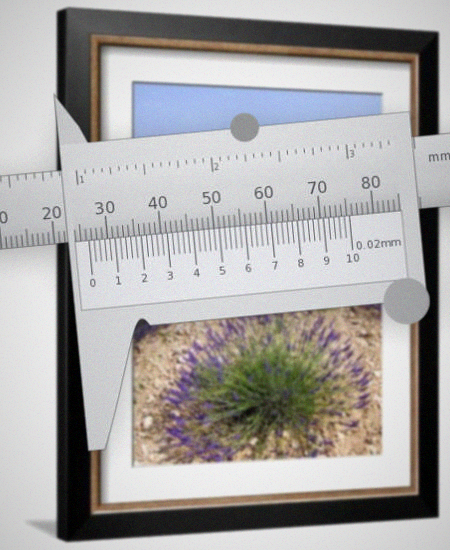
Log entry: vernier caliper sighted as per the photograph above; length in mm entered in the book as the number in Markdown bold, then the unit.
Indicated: **26.5** mm
